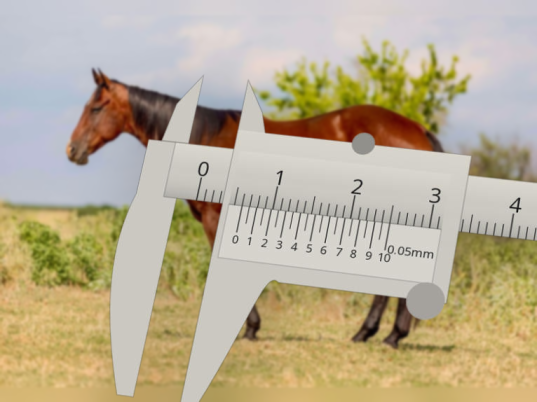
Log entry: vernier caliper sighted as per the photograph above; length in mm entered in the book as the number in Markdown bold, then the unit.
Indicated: **6.0** mm
